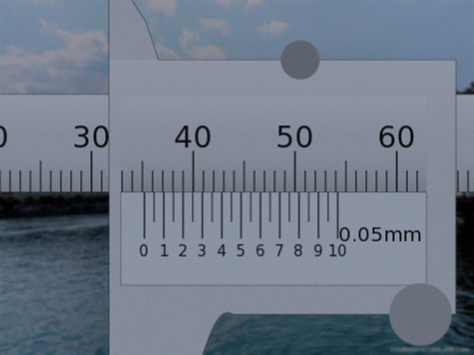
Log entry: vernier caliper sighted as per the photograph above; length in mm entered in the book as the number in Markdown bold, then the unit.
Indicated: **35.2** mm
